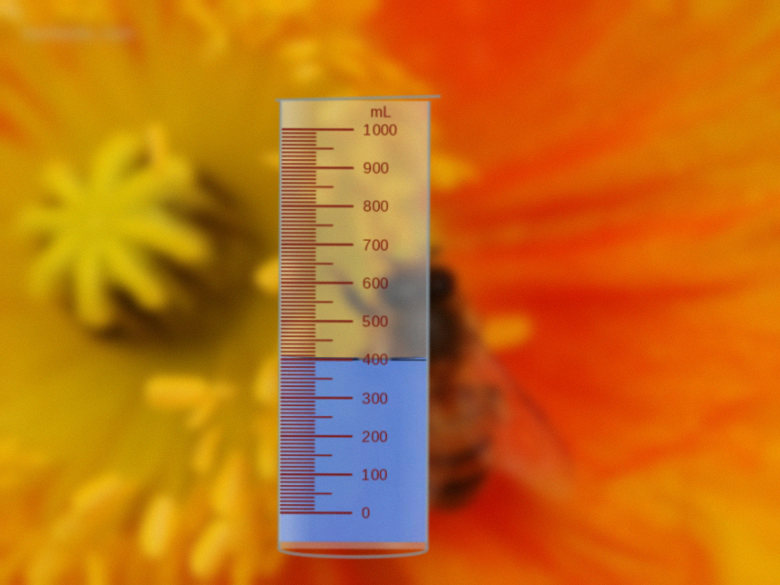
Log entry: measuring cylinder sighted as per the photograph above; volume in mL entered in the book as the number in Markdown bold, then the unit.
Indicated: **400** mL
